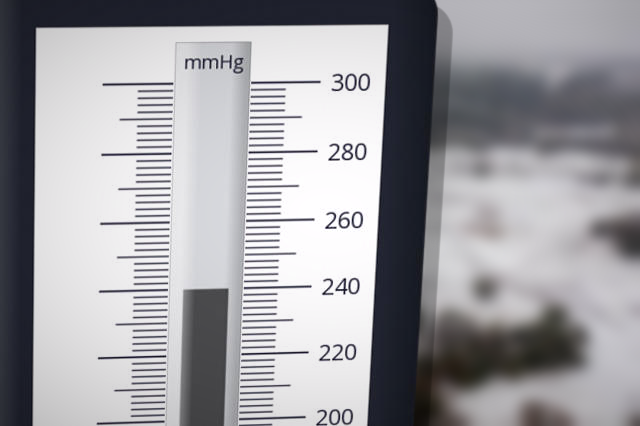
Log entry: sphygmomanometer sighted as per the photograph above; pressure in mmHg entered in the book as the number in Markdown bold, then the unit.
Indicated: **240** mmHg
